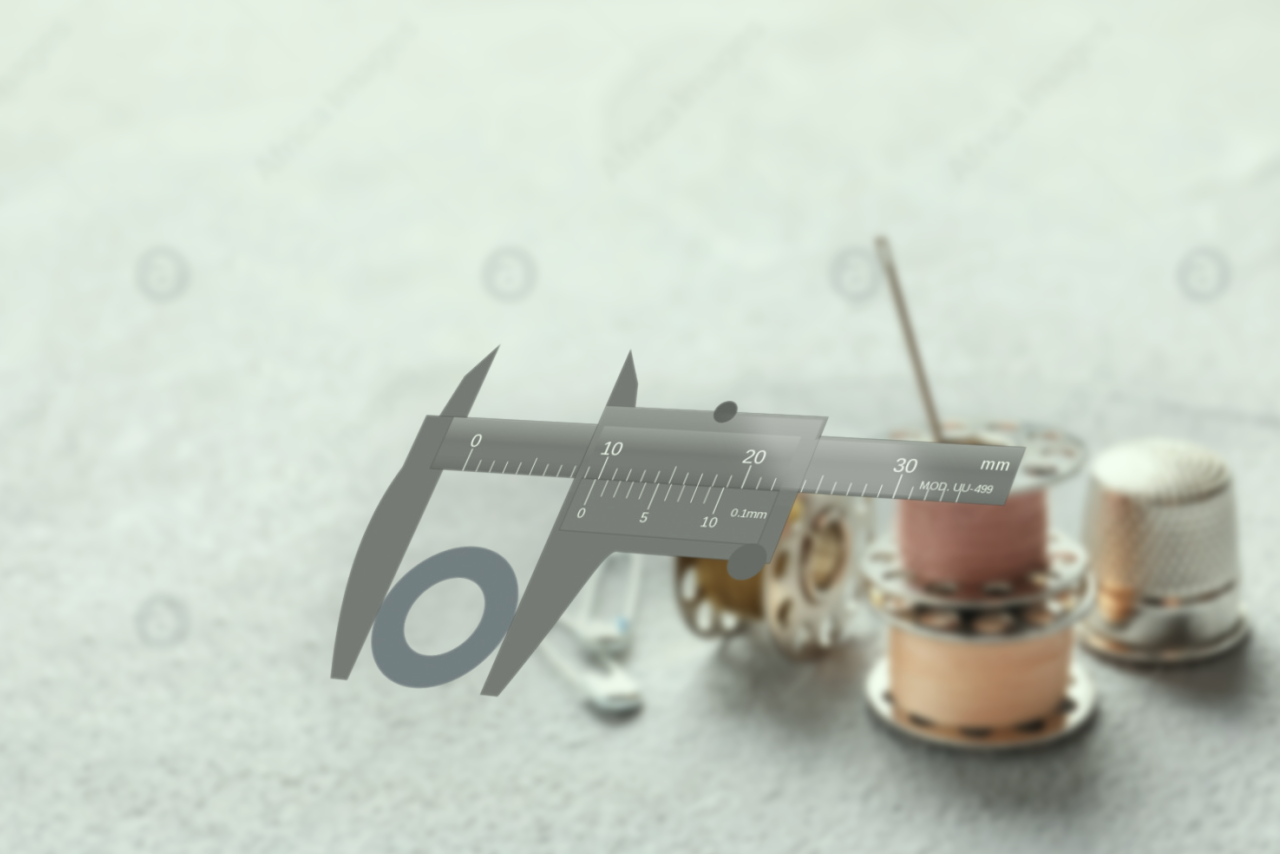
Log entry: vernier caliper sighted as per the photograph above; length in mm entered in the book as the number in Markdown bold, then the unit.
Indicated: **9.8** mm
